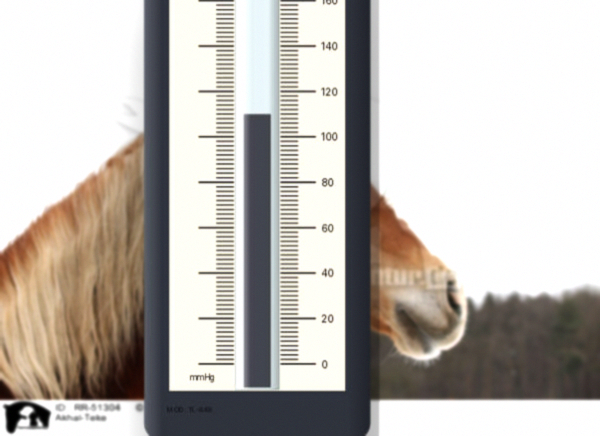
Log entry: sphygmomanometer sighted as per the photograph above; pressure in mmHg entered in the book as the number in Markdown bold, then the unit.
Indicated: **110** mmHg
